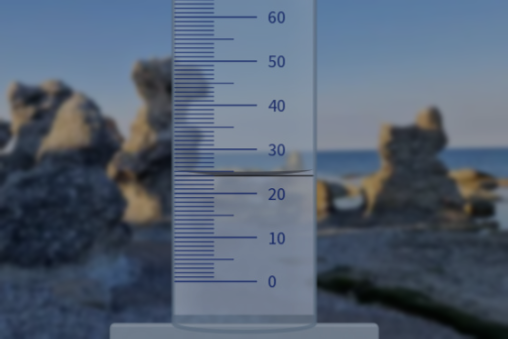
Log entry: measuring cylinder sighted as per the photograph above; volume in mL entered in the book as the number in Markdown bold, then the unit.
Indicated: **24** mL
